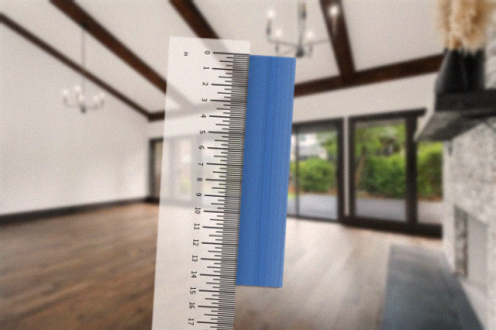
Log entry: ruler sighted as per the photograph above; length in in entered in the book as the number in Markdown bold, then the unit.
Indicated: **14.5** in
